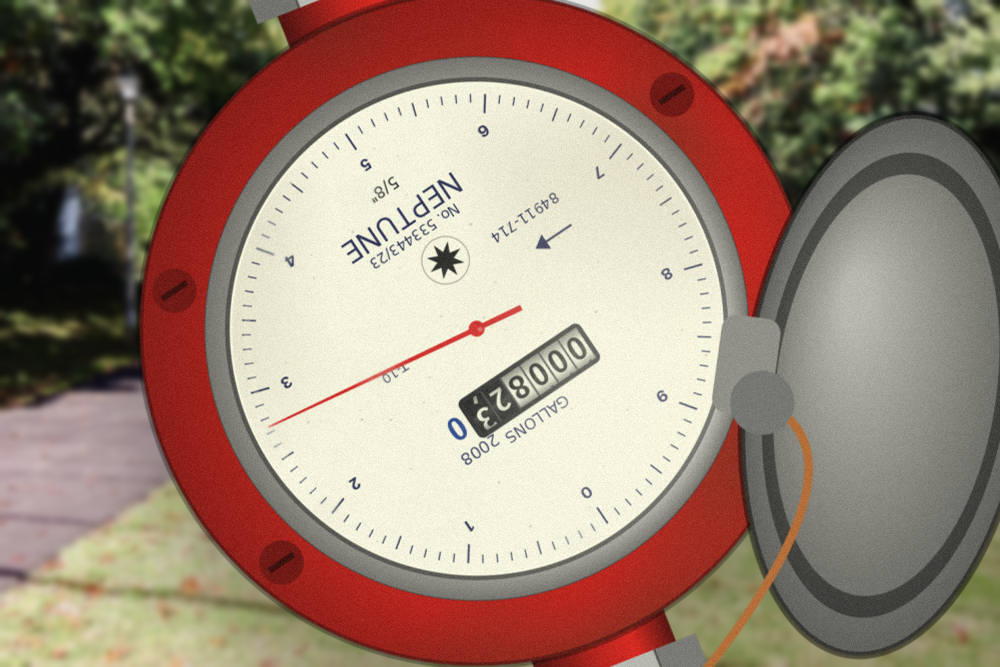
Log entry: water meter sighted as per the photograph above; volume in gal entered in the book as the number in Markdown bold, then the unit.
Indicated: **8232.7** gal
